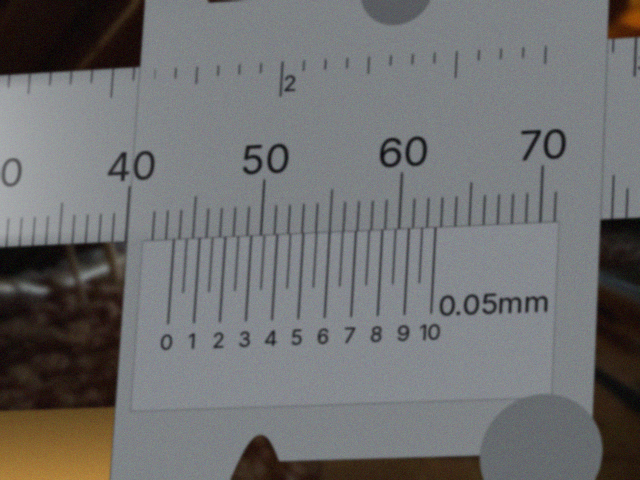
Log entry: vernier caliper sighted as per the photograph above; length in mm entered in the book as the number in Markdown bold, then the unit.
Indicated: **43.6** mm
